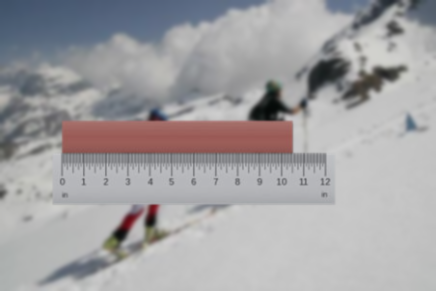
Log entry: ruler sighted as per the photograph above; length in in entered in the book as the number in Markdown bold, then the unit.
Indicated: **10.5** in
